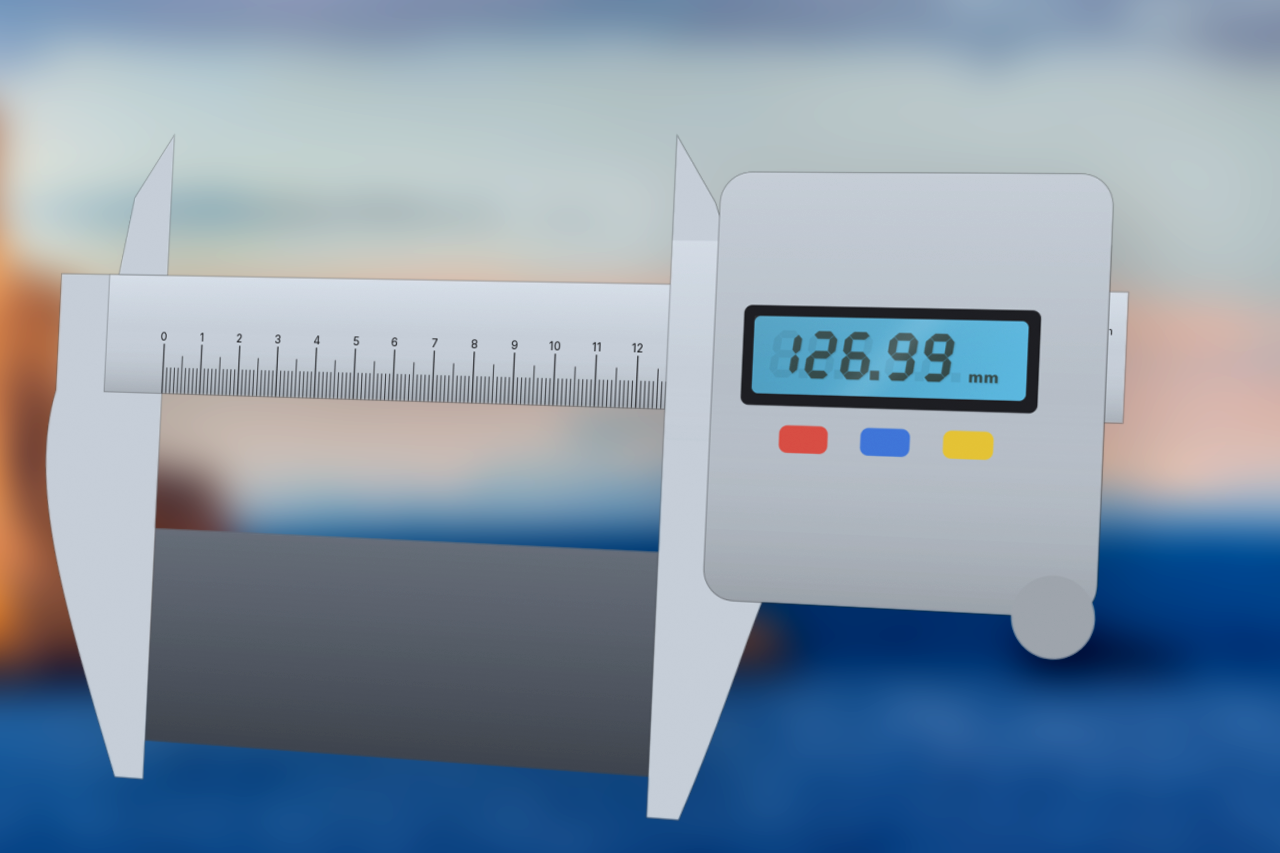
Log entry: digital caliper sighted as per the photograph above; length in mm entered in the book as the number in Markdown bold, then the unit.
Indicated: **126.99** mm
